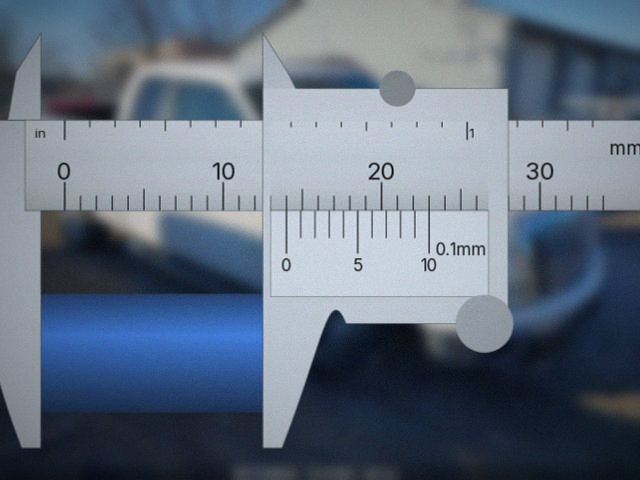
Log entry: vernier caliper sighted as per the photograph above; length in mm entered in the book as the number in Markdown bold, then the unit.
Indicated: **14.0** mm
